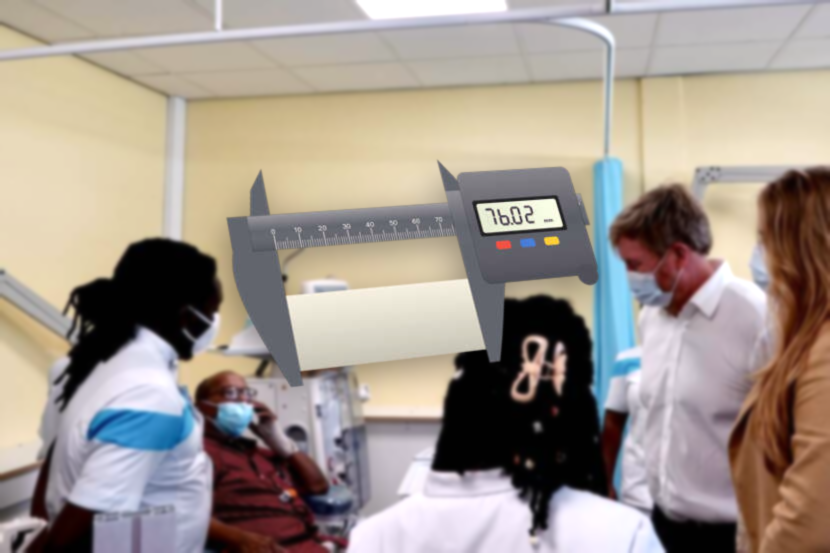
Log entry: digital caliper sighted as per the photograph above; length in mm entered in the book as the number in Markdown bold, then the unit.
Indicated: **76.02** mm
